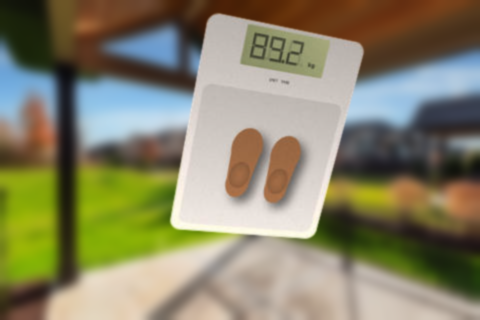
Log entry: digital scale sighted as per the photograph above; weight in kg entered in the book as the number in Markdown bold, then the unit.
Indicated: **89.2** kg
